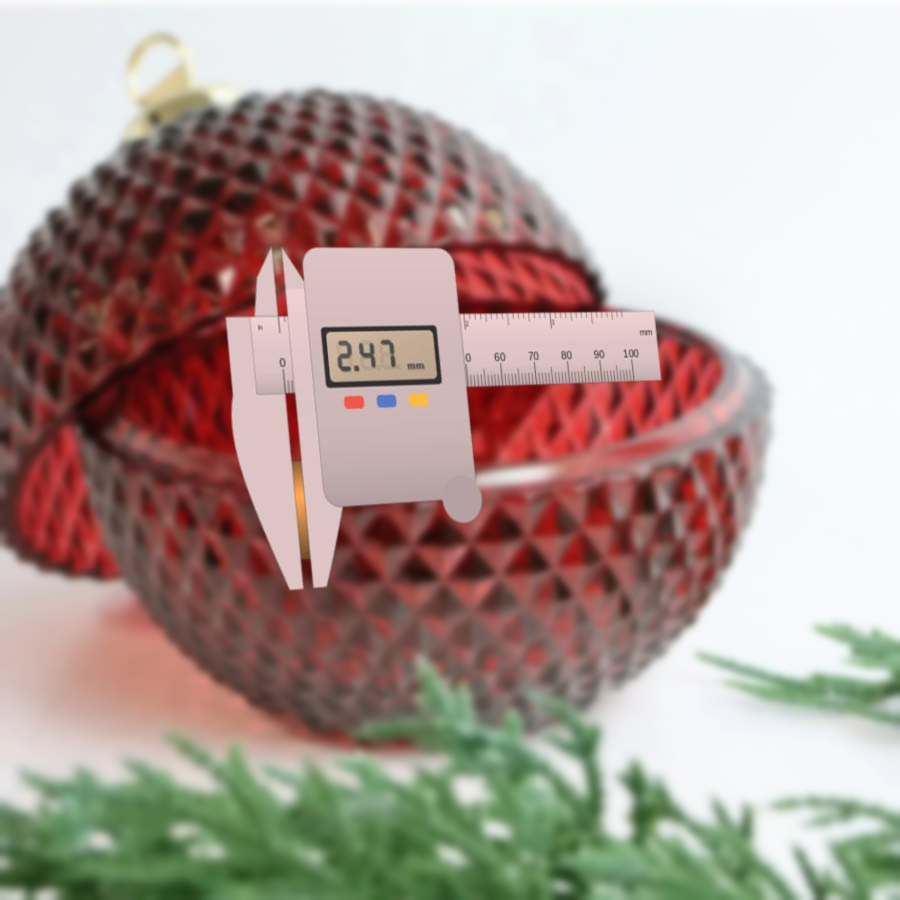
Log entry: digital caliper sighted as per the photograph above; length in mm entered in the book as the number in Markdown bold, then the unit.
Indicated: **2.47** mm
